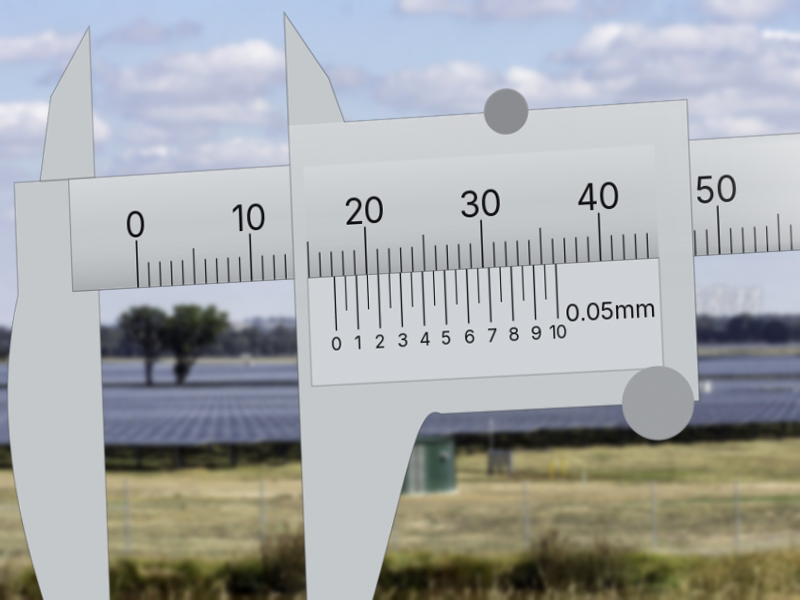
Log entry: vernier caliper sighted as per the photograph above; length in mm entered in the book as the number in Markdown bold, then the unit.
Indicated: **17.2** mm
